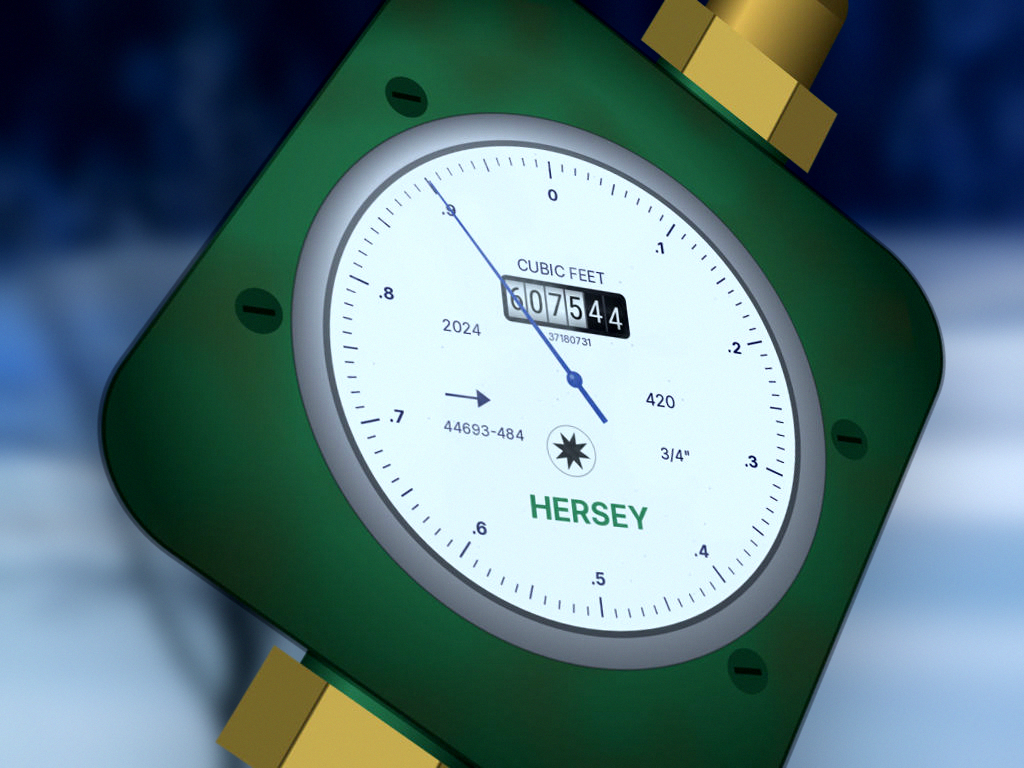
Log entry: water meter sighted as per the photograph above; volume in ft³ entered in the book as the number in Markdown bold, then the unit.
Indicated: **607543.90** ft³
